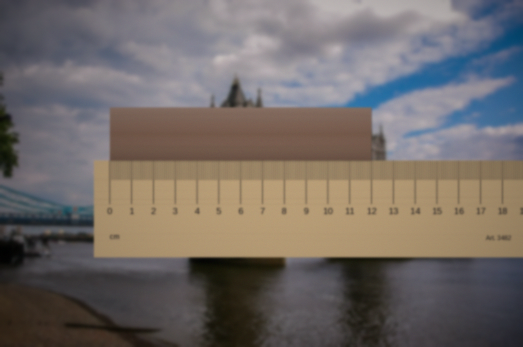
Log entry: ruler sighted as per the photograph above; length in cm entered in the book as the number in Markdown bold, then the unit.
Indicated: **12** cm
